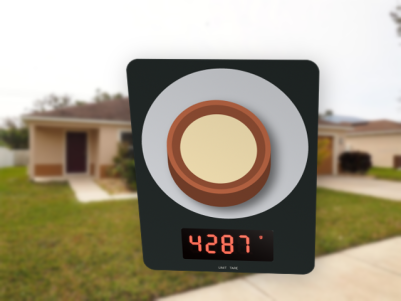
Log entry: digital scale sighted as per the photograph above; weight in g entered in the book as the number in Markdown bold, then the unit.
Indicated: **4287** g
